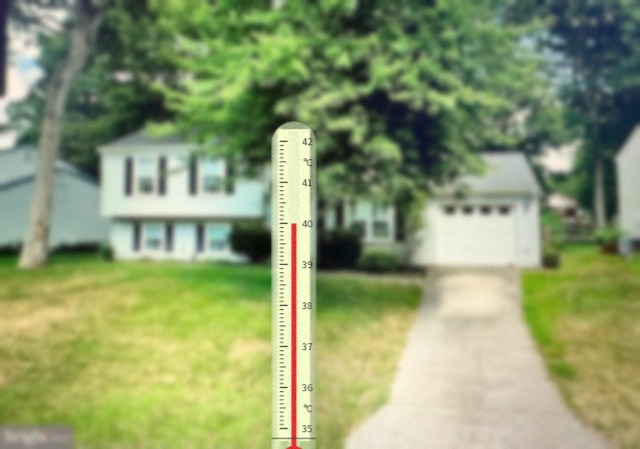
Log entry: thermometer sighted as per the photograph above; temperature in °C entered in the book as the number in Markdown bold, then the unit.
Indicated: **40** °C
